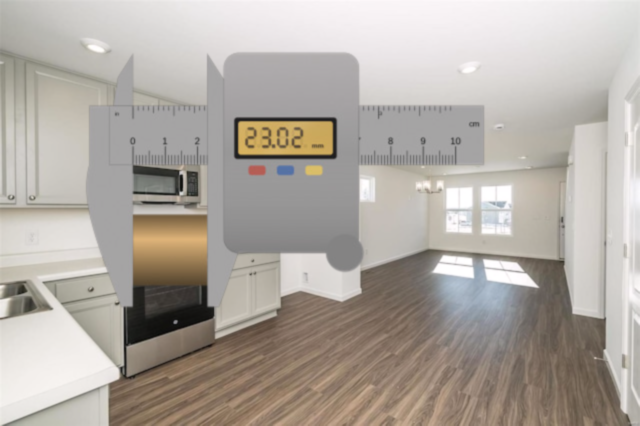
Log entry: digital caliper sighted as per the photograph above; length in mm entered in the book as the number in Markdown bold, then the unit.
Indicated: **23.02** mm
